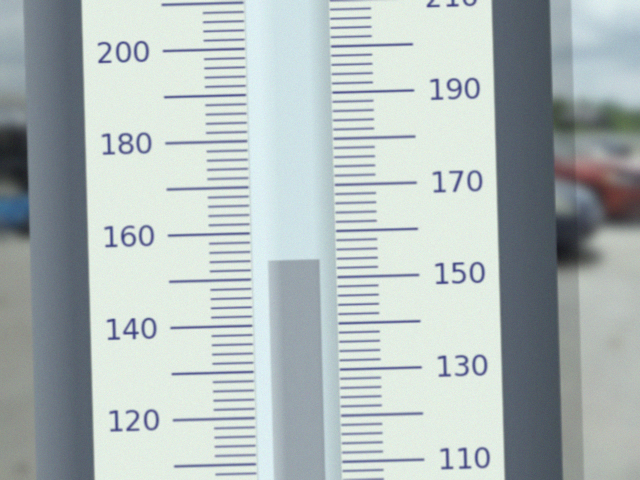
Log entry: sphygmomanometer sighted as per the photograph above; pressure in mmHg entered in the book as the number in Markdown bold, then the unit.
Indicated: **154** mmHg
